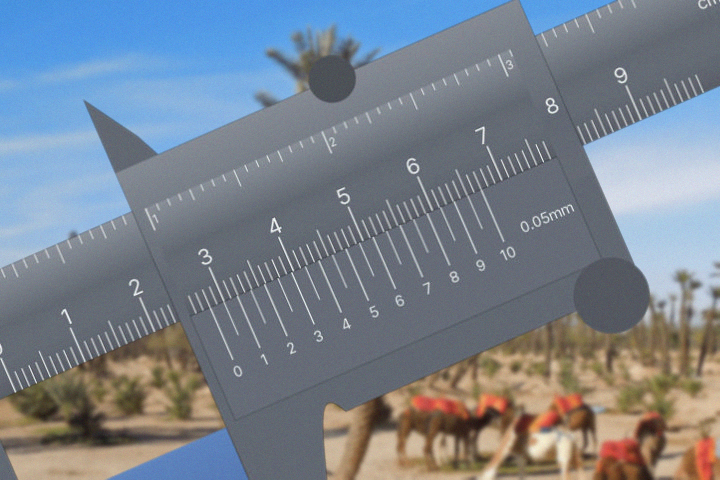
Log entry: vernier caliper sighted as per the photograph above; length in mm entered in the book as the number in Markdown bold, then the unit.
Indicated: **28.0** mm
